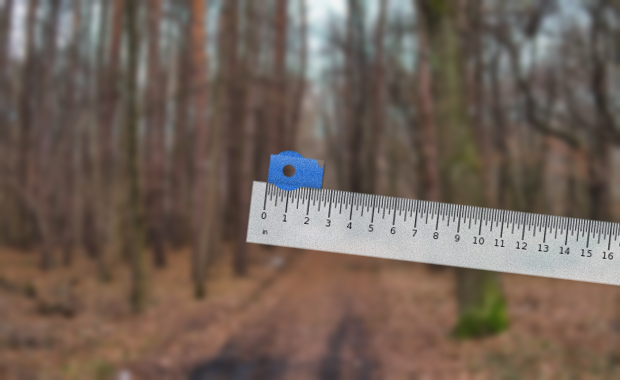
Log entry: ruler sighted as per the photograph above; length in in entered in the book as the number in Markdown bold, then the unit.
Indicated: **2.5** in
